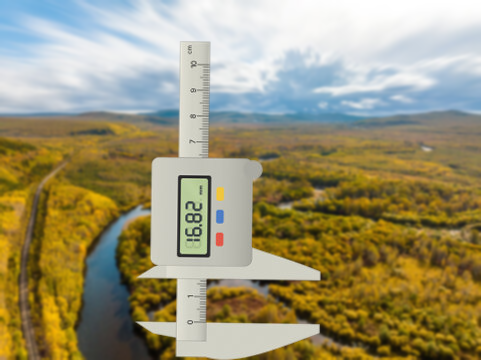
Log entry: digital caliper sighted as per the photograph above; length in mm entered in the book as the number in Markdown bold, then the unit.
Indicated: **16.82** mm
